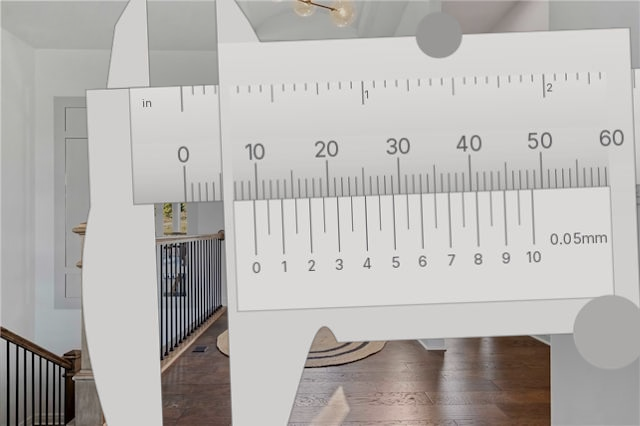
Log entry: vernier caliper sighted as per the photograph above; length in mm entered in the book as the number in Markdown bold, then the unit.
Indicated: **9.6** mm
